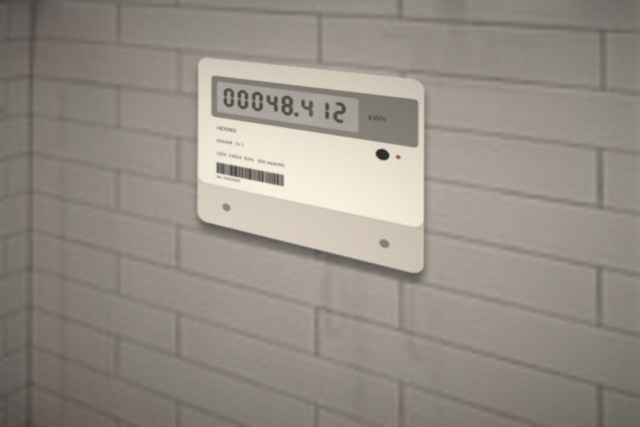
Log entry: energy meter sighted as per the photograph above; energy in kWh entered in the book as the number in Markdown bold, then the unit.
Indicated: **48.412** kWh
